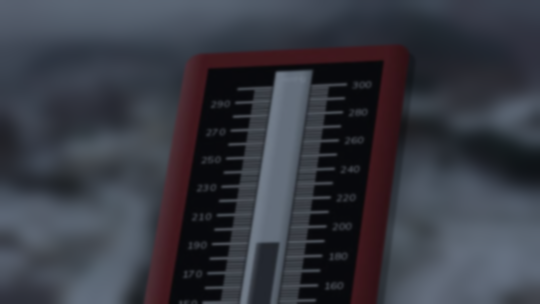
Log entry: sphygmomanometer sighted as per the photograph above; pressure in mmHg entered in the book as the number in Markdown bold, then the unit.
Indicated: **190** mmHg
